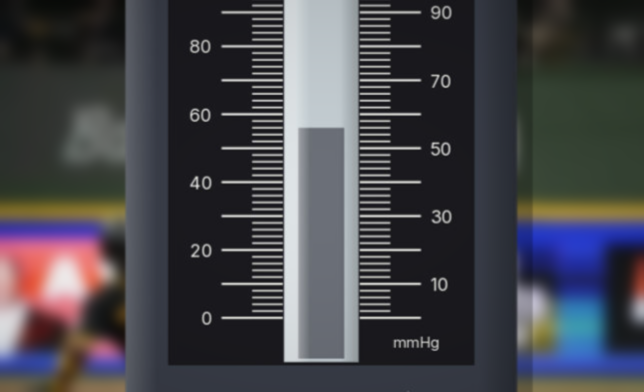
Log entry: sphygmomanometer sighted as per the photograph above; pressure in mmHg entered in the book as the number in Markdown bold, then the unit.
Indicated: **56** mmHg
